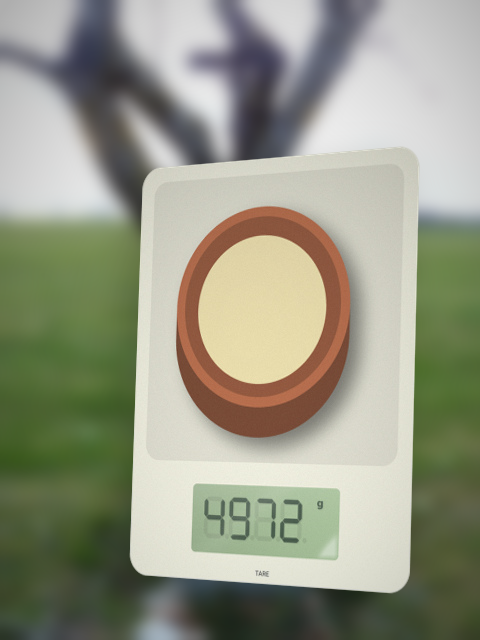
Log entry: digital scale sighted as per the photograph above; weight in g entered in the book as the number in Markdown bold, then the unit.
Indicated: **4972** g
